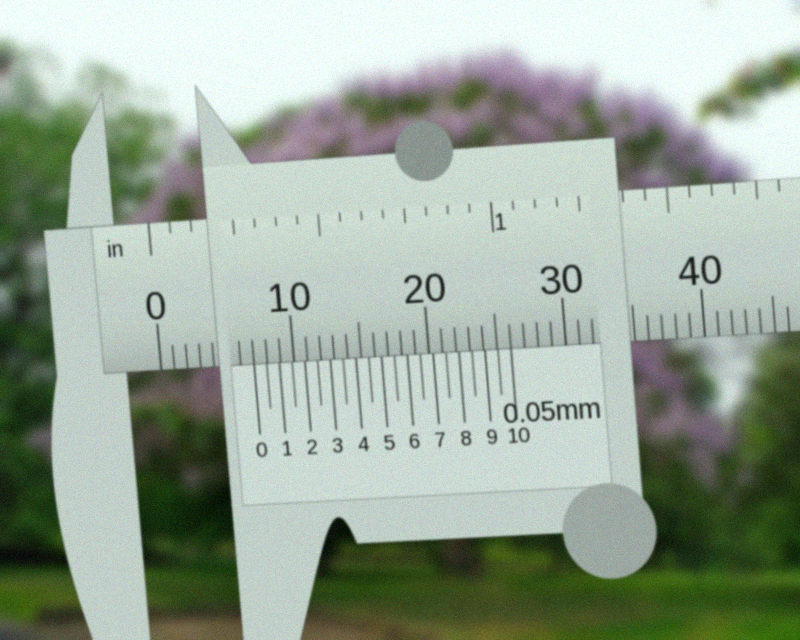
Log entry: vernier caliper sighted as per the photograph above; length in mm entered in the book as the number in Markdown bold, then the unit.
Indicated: **7.0** mm
